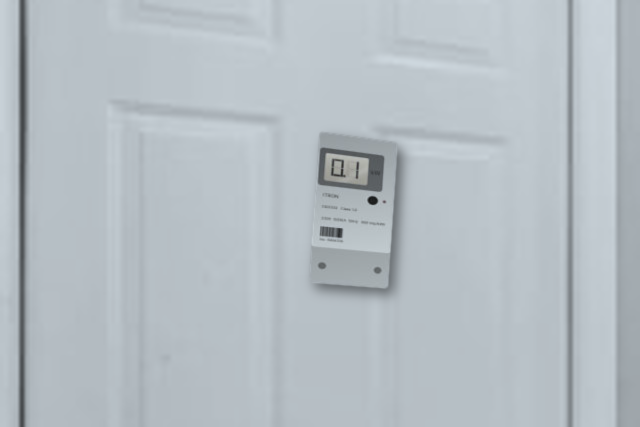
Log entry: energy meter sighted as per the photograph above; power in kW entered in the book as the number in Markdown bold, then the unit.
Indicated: **0.1** kW
